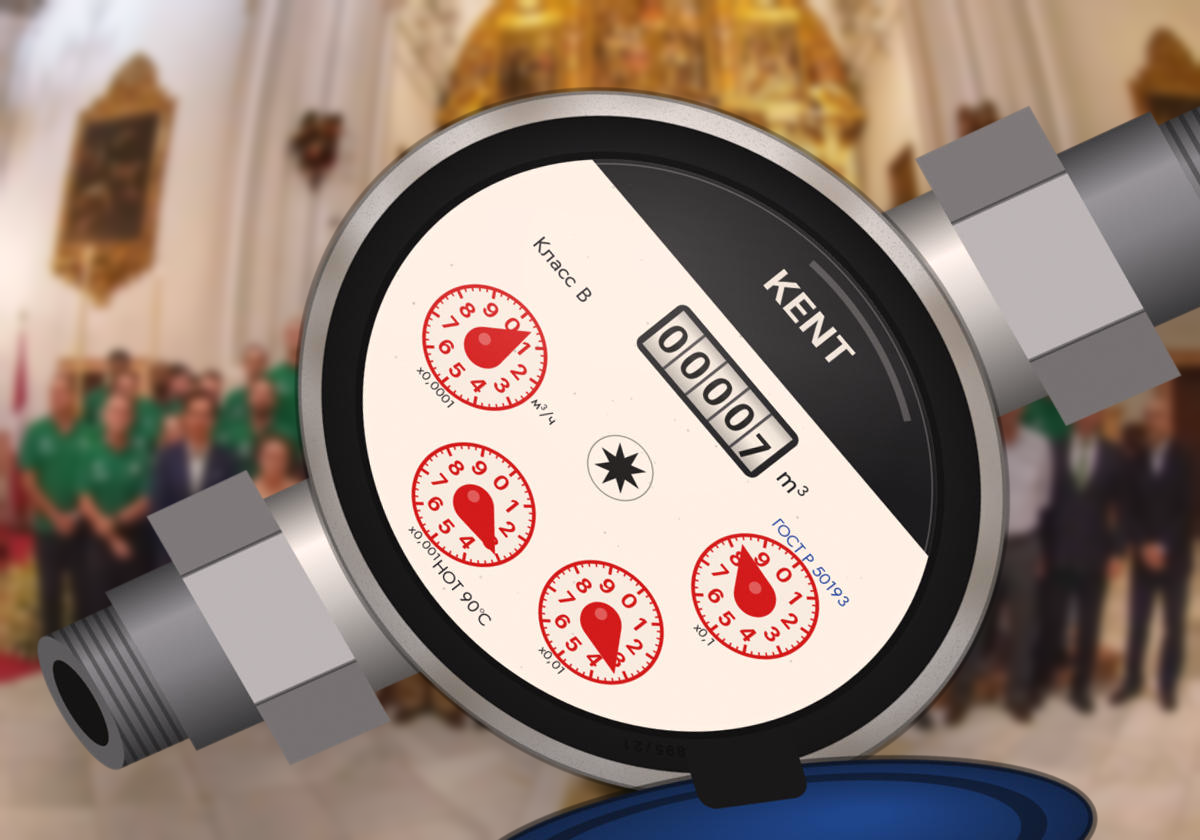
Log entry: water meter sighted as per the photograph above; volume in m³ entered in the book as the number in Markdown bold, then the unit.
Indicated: **6.8330** m³
